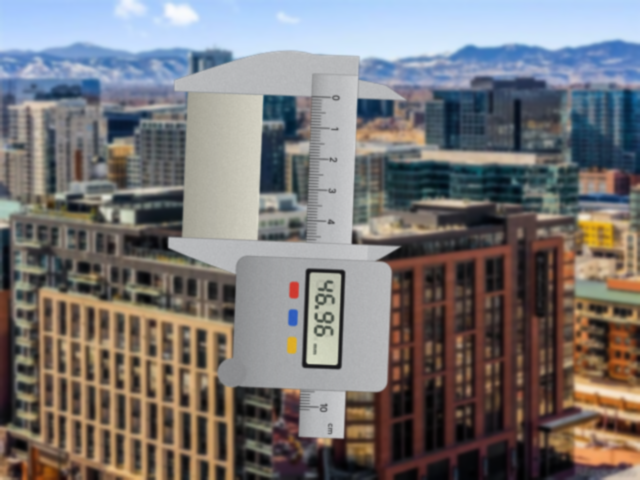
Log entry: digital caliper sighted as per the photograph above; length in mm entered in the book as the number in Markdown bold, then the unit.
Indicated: **46.96** mm
